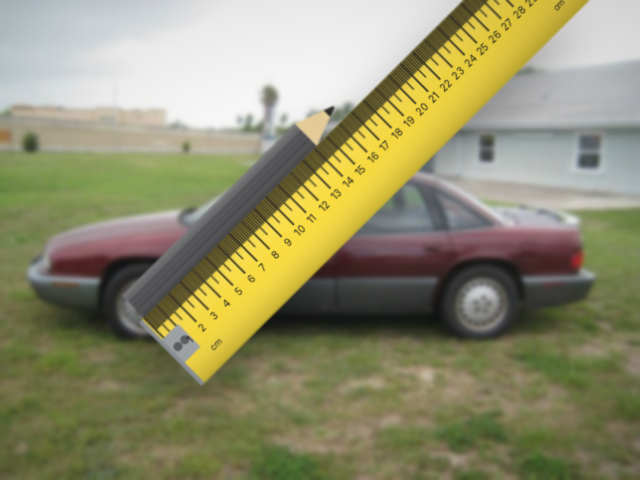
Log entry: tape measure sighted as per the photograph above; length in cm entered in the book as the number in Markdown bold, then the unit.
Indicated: **16.5** cm
